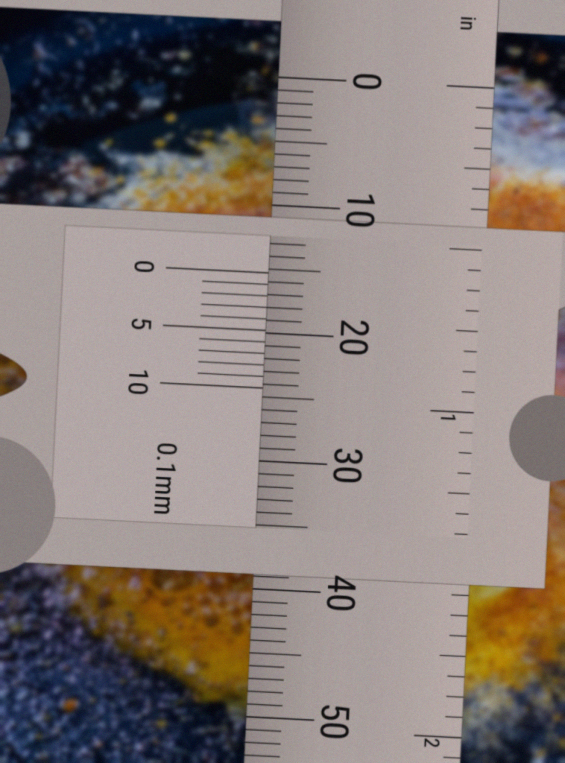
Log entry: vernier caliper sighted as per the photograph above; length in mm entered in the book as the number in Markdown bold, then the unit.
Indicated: **15.3** mm
